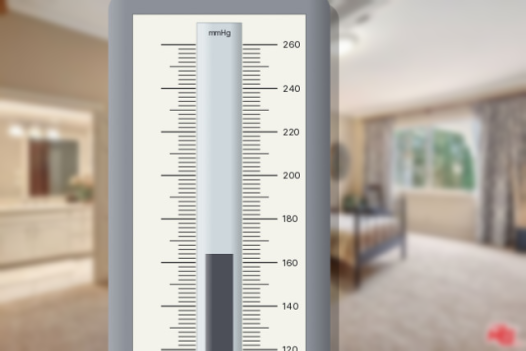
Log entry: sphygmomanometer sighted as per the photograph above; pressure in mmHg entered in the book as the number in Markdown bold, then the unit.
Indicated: **164** mmHg
